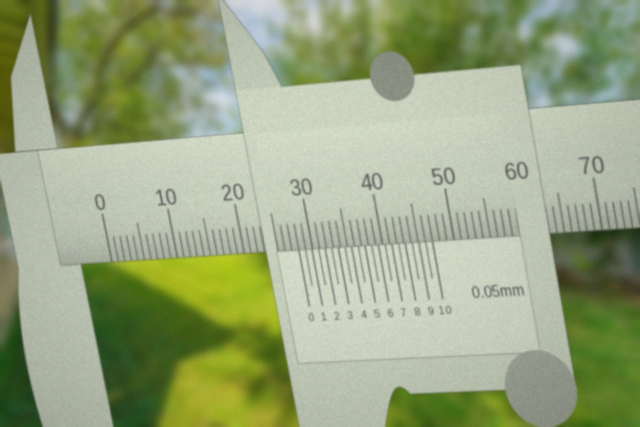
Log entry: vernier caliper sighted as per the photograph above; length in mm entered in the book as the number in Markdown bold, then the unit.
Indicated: **28.0** mm
